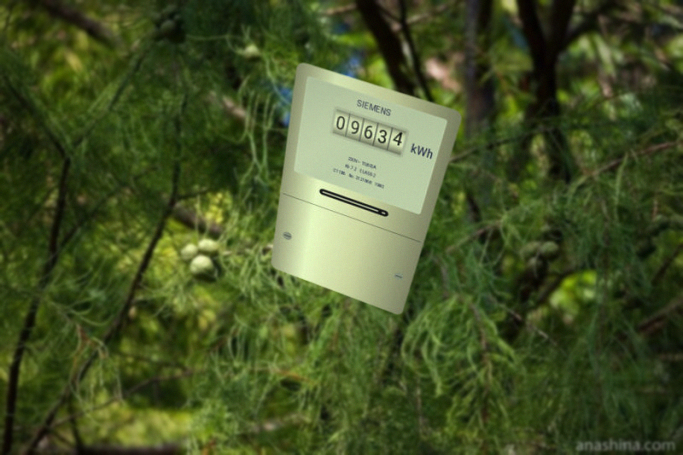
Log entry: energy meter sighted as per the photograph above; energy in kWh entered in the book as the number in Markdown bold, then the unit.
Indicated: **9634** kWh
